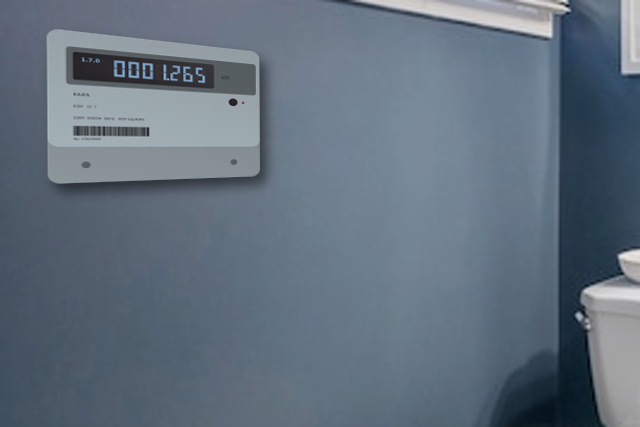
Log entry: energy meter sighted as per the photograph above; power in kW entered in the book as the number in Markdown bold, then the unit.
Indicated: **1.265** kW
